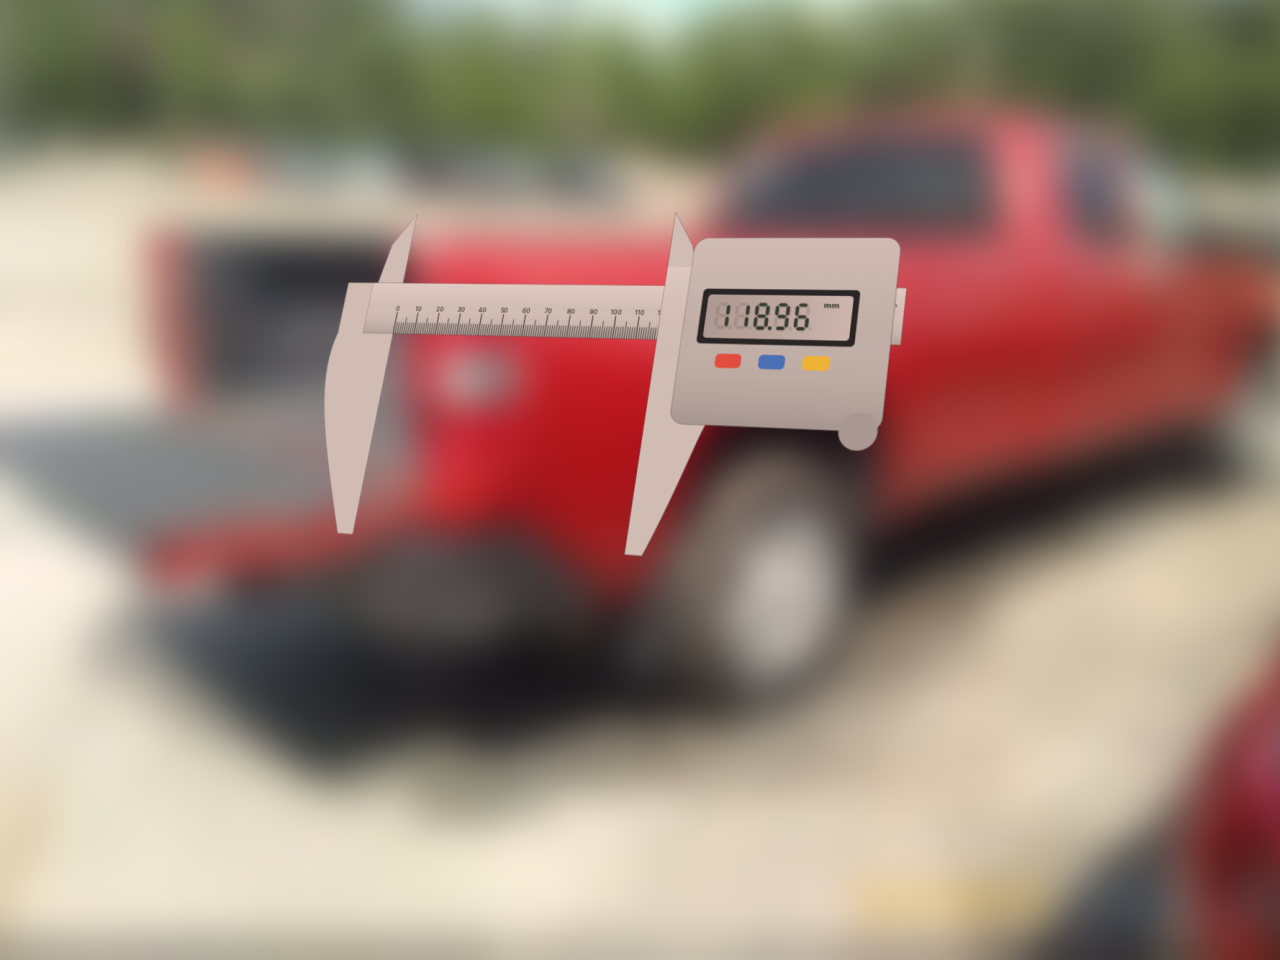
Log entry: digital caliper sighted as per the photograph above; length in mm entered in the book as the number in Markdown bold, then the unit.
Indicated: **118.96** mm
